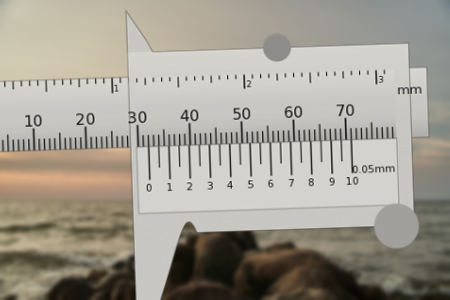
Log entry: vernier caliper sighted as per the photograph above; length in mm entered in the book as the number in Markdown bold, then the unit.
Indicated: **32.0** mm
